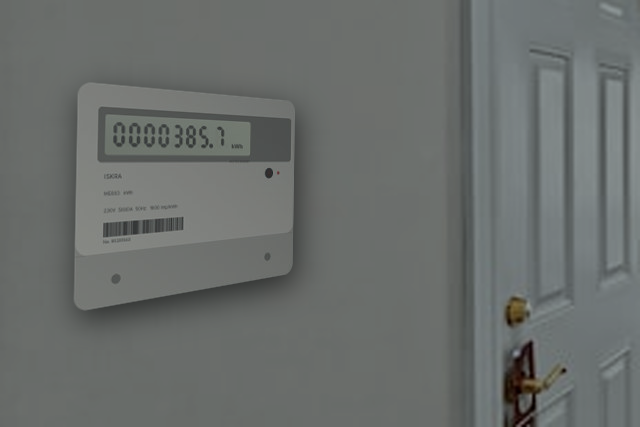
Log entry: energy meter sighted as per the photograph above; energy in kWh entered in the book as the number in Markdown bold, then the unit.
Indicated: **385.7** kWh
